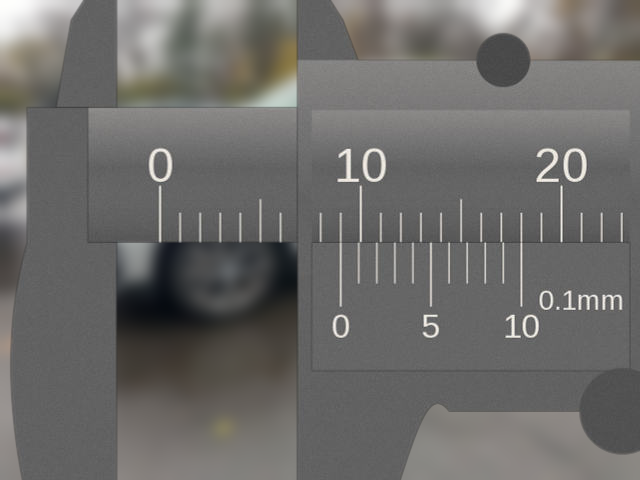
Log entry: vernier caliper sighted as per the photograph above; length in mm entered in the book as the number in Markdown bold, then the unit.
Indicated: **9.0** mm
